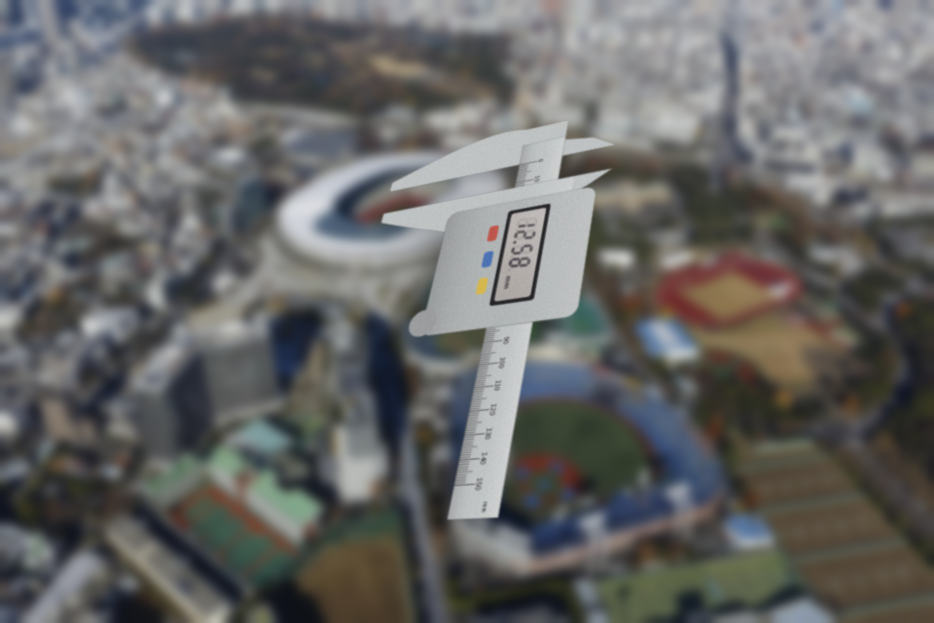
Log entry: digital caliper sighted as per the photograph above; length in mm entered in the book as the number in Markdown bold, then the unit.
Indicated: **12.58** mm
